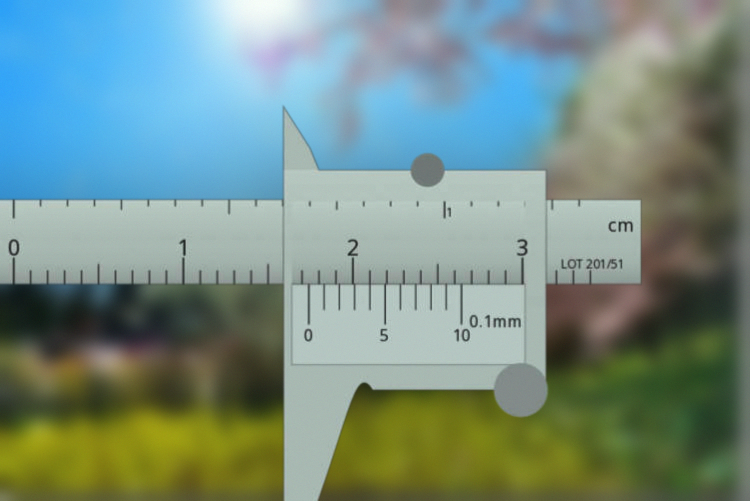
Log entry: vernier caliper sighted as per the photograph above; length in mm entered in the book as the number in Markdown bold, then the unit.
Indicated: **17.4** mm
